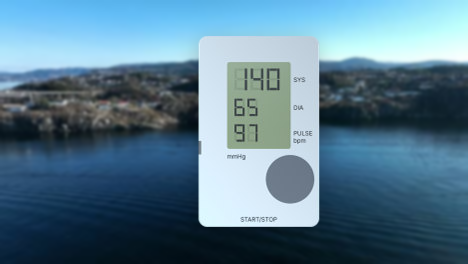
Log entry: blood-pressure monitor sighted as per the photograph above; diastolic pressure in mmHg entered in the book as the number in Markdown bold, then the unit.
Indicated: **65** mmHg
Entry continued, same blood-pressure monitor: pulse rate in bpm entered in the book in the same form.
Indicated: **97** bpm
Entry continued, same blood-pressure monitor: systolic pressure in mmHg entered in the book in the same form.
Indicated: **140** mmHg
